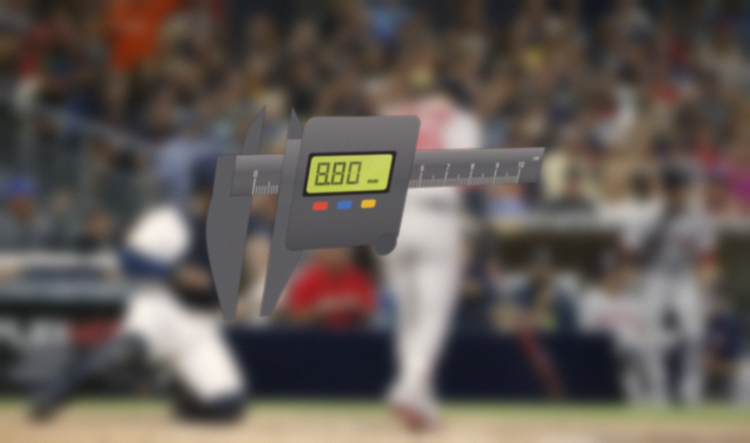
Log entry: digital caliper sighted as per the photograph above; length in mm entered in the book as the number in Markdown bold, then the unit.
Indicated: **8.80** mm
